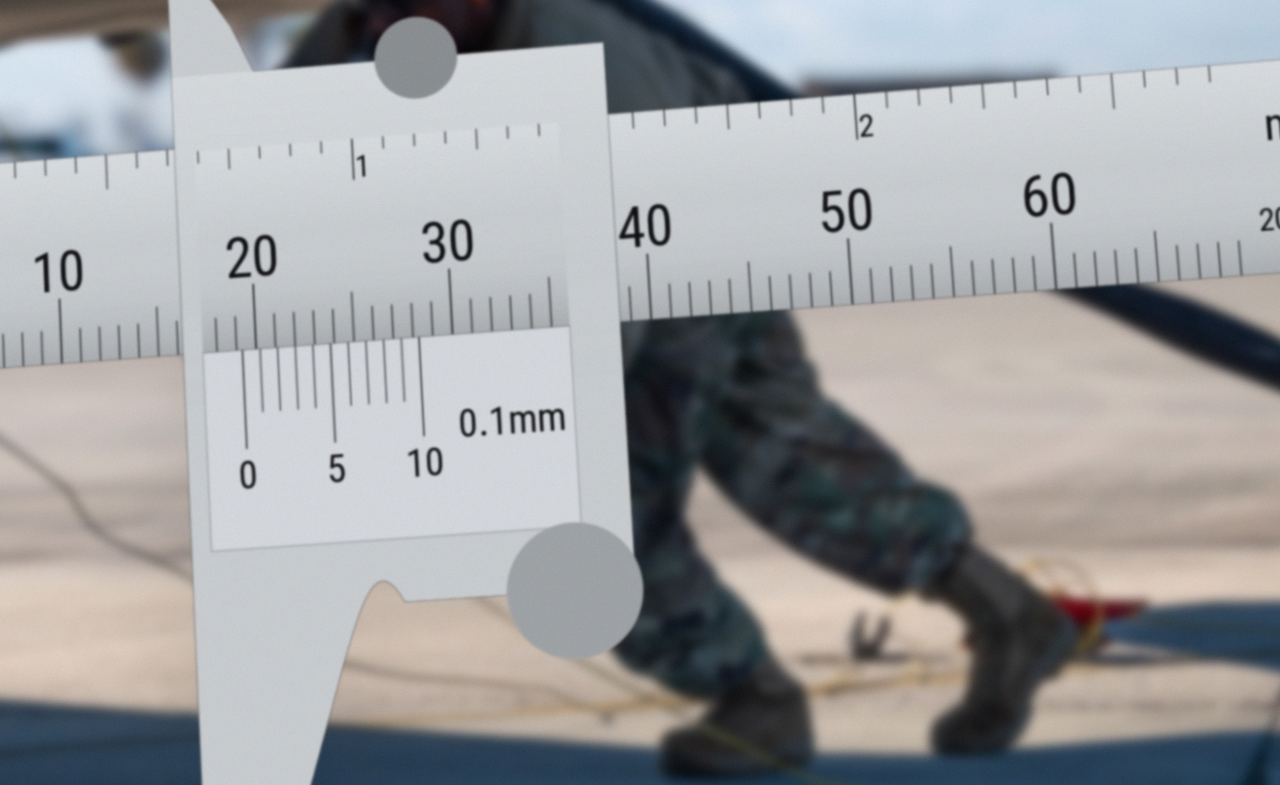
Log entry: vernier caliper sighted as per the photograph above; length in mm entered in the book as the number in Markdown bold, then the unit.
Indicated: **19.3** mm
